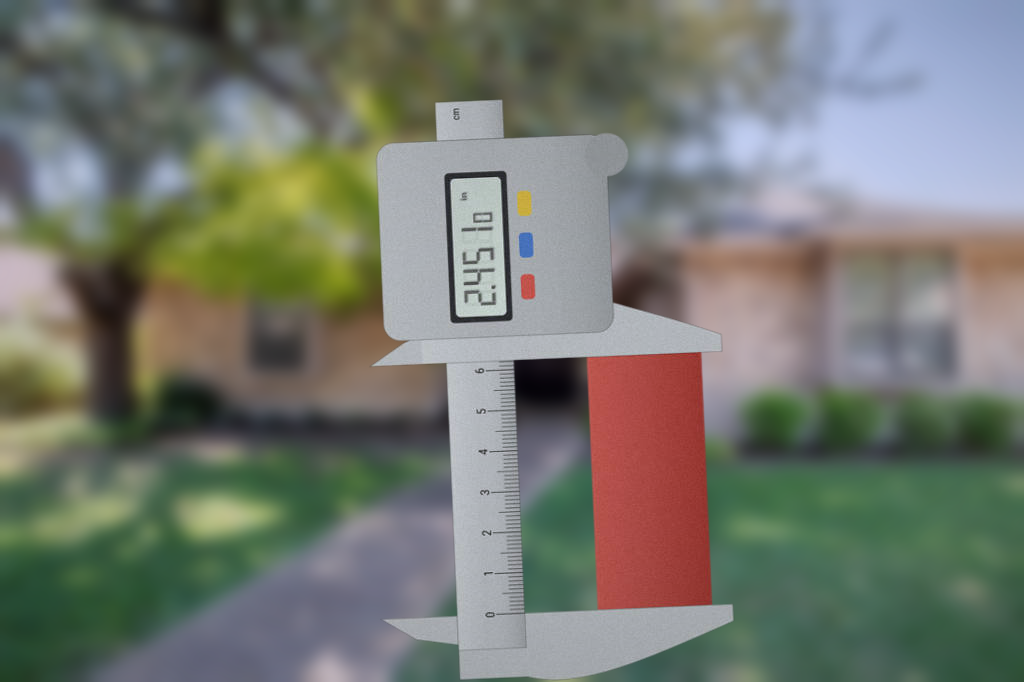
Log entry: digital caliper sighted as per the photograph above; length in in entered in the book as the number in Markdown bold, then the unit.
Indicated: **2.4510** in
